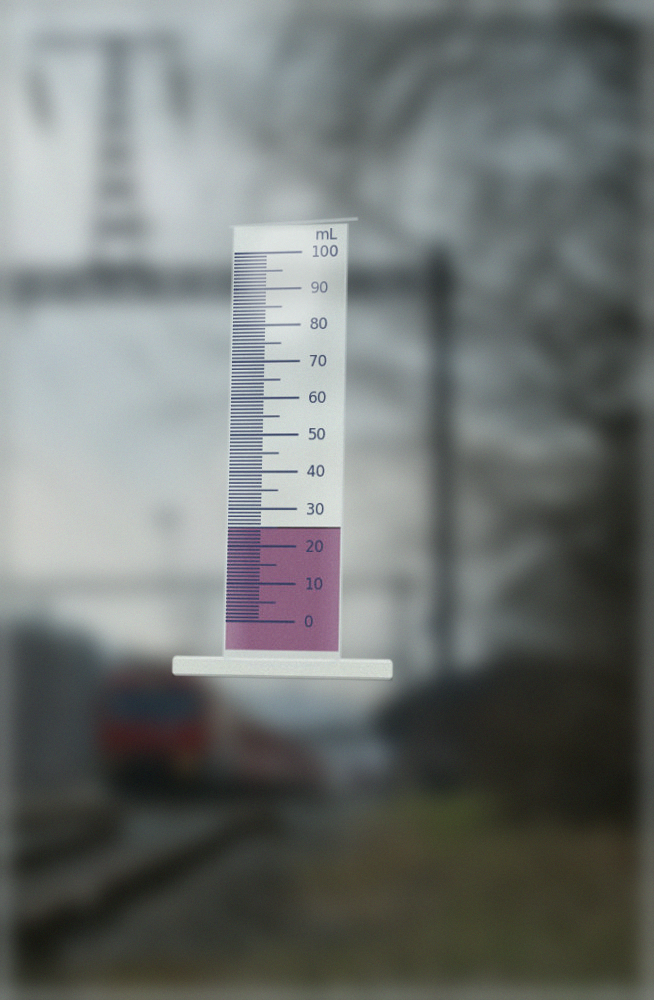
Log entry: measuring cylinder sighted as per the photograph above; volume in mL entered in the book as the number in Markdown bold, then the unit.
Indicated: **25** mL
